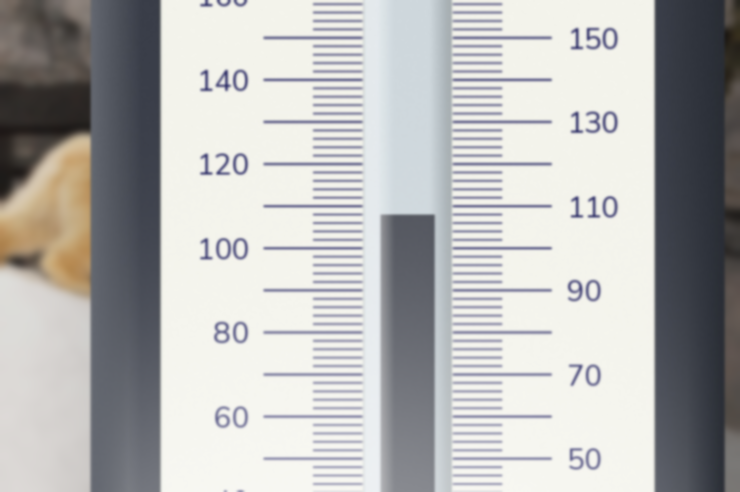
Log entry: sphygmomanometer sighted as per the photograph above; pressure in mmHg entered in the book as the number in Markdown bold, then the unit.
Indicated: **108** mmHg
